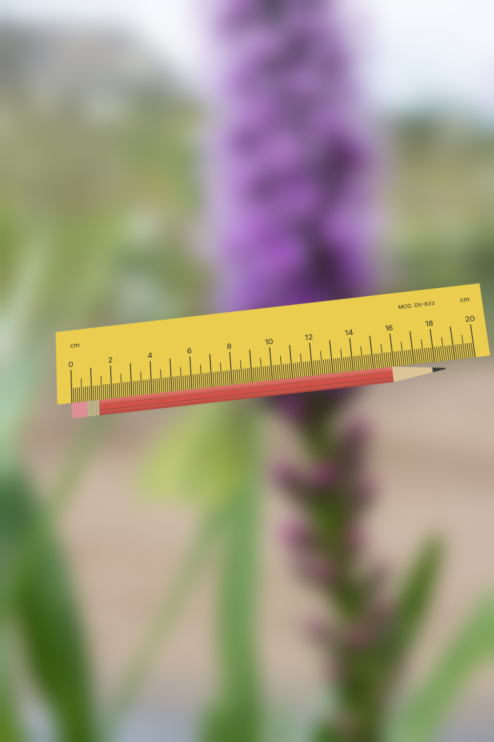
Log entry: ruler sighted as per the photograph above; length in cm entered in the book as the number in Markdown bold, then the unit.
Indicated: **18.5** cm
